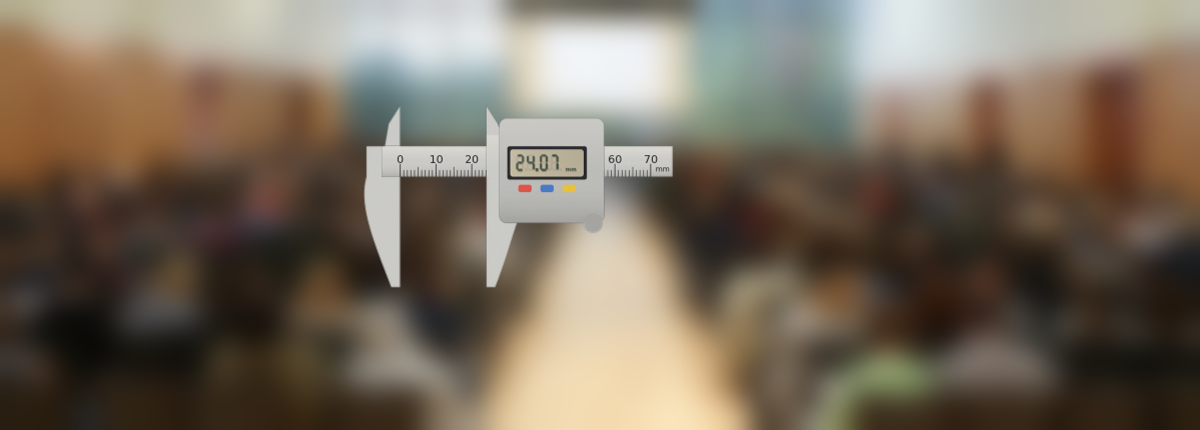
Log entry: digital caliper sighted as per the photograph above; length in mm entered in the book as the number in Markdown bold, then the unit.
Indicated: **24.07** mm
